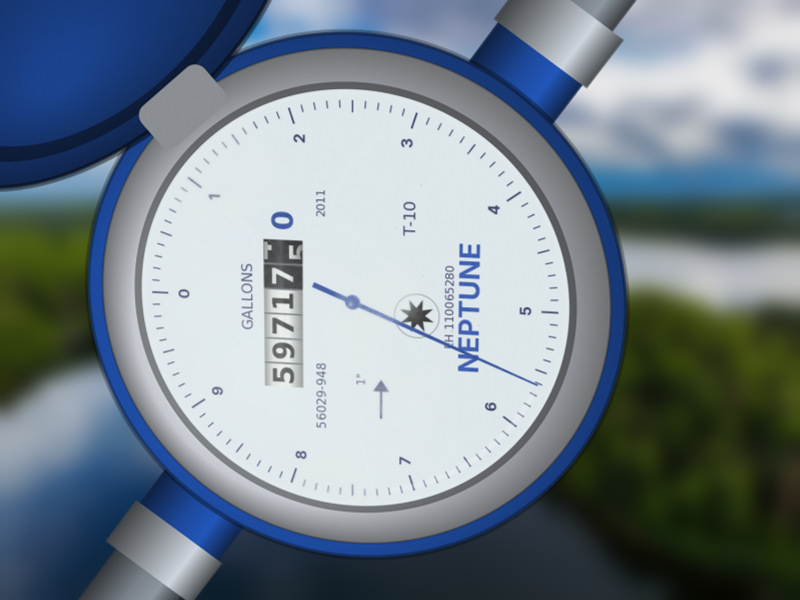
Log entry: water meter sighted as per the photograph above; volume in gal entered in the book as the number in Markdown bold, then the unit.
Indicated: **5971745.6** gal
